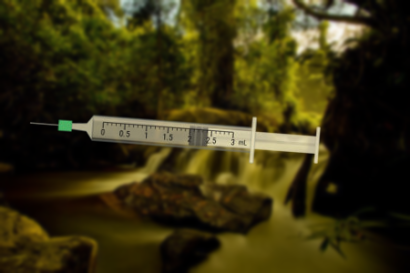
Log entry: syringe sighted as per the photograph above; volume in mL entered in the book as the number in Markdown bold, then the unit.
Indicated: **2** mL
